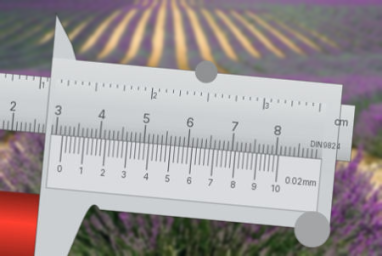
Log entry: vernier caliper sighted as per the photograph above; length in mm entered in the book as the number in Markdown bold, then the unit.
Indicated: **31.5** mm
